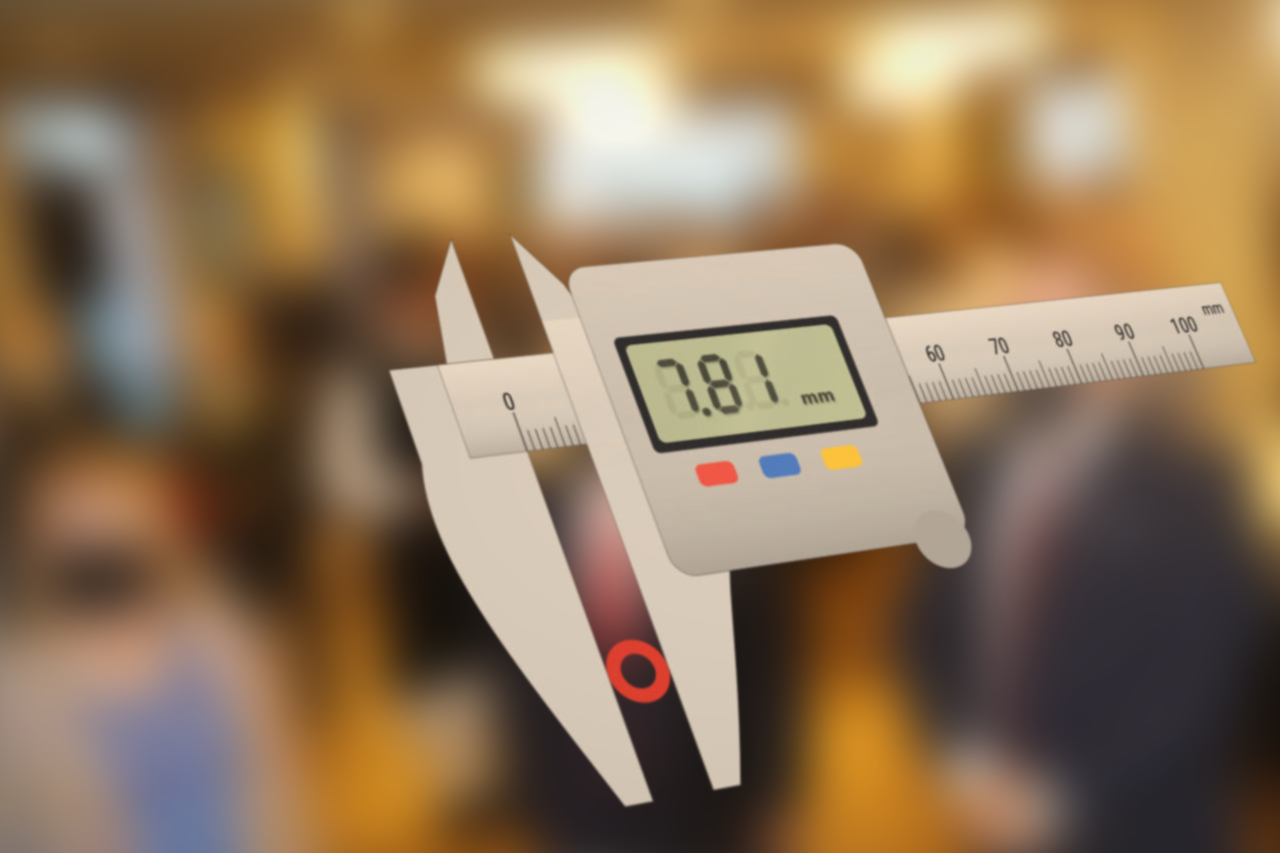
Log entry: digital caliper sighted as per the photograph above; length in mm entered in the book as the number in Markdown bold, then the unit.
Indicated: **7.81** mm
